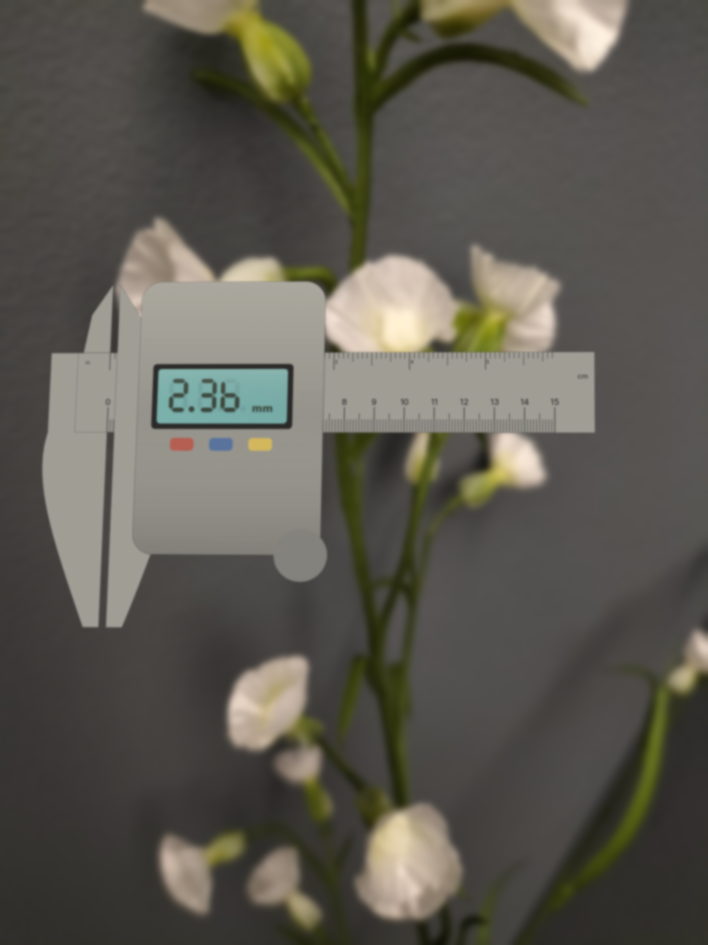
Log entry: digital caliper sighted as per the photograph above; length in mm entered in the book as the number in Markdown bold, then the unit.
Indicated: **2.36** mm
